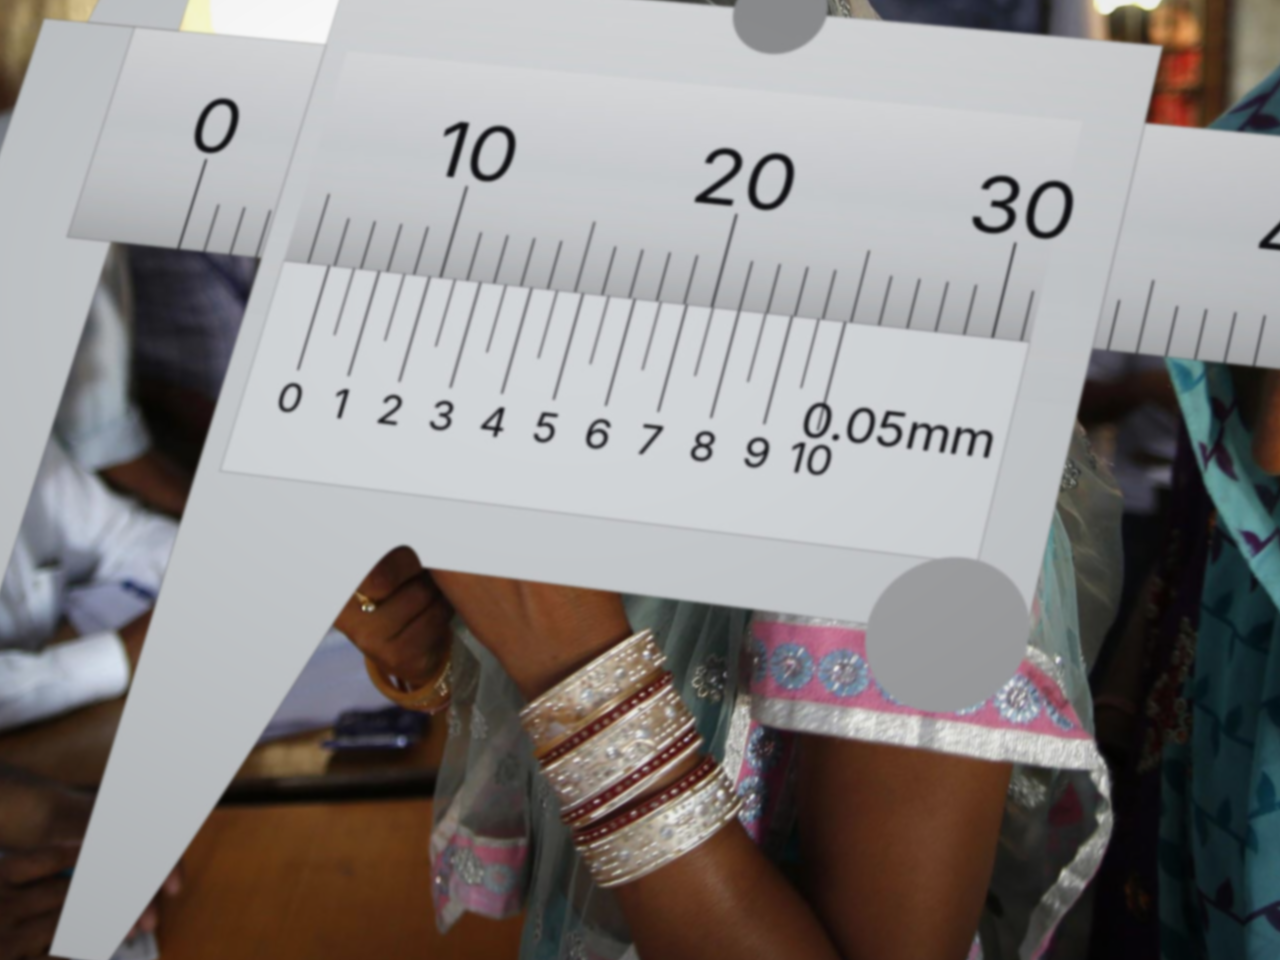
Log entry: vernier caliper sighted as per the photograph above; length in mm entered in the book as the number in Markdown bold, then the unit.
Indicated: **5.8** mm
